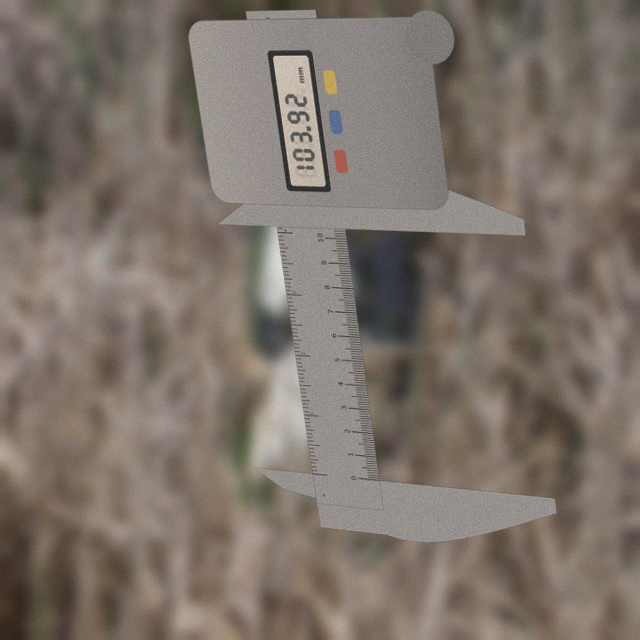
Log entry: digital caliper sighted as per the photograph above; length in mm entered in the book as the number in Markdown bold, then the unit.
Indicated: **103.92** mm
